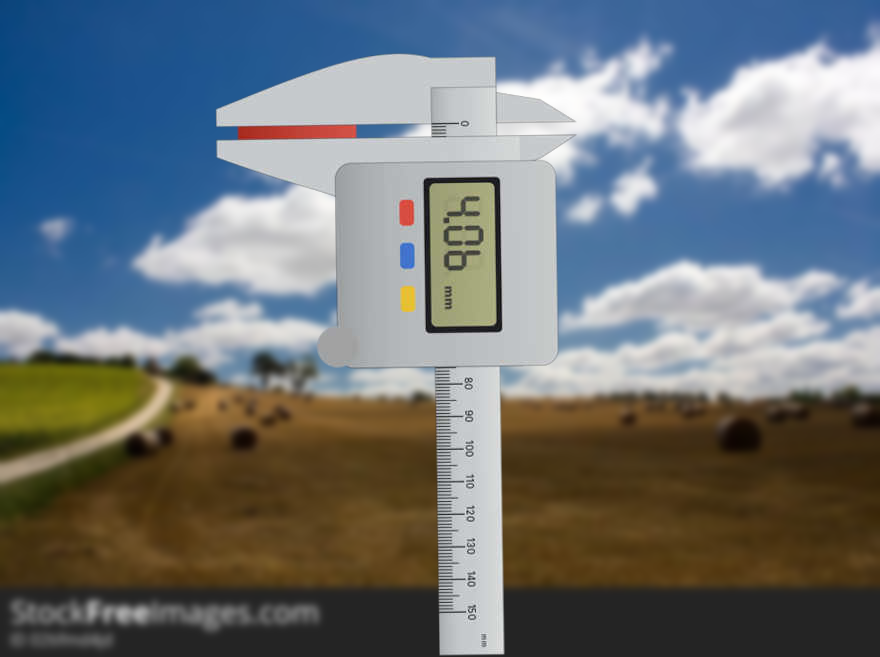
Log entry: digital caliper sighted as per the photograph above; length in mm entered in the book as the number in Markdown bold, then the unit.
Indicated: **4.06** mm
